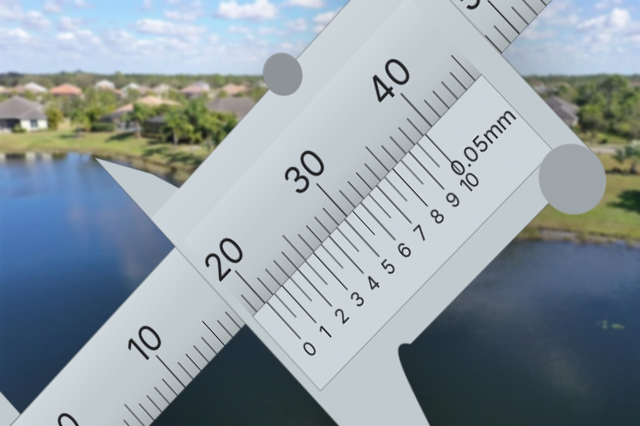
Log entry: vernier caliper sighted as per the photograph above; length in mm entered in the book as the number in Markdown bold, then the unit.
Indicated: **20.2** mm
